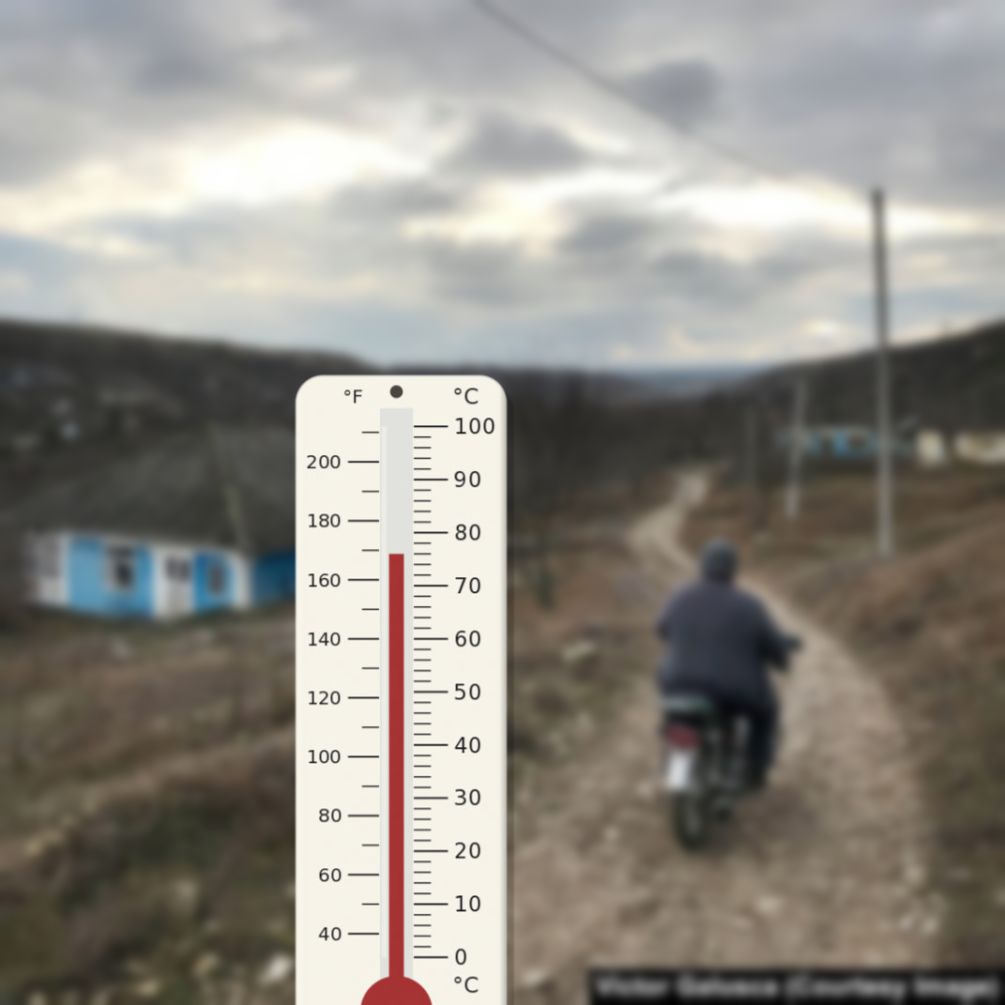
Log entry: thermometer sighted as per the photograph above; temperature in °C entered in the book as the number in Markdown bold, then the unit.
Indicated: **76** °C
